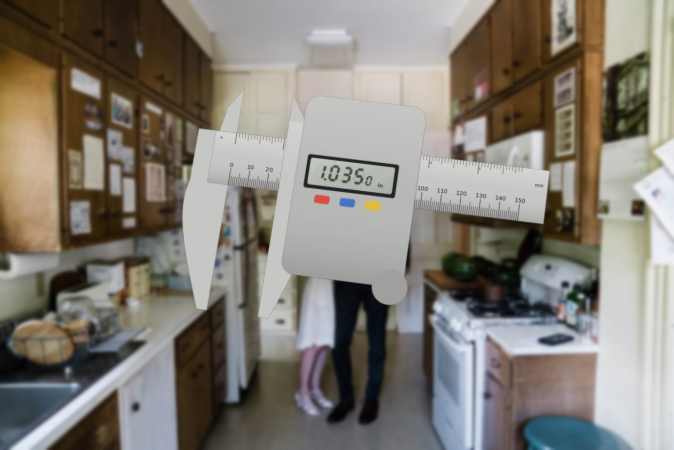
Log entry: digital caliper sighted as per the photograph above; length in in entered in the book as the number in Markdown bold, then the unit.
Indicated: **1.0350** in
